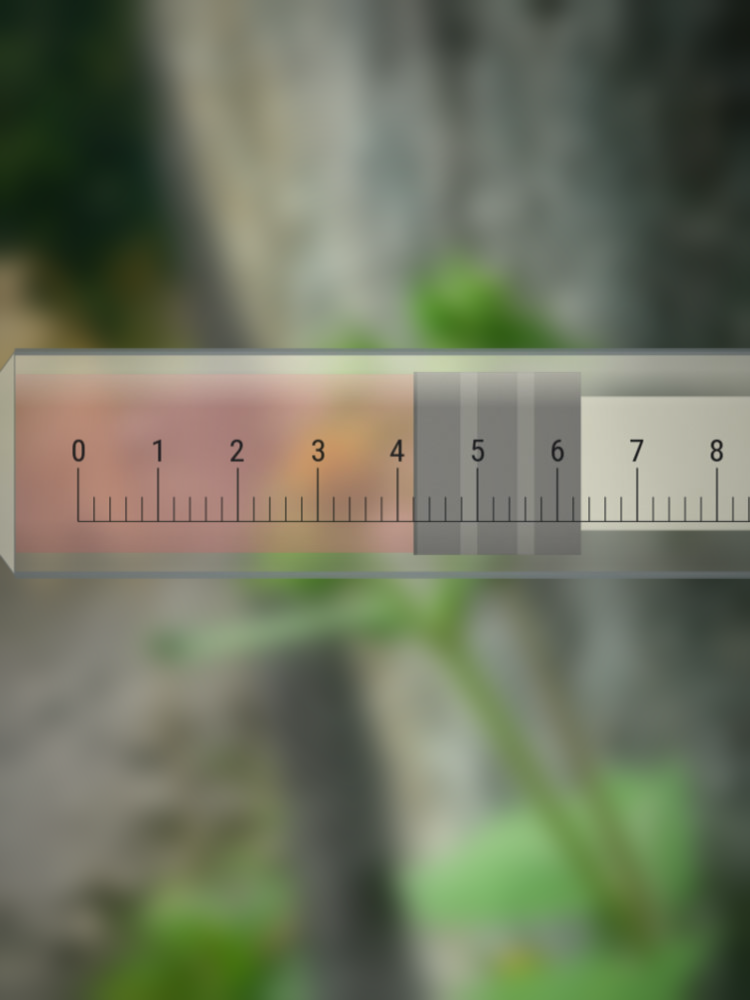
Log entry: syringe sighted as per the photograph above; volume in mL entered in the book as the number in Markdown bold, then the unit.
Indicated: **4.2** mL
